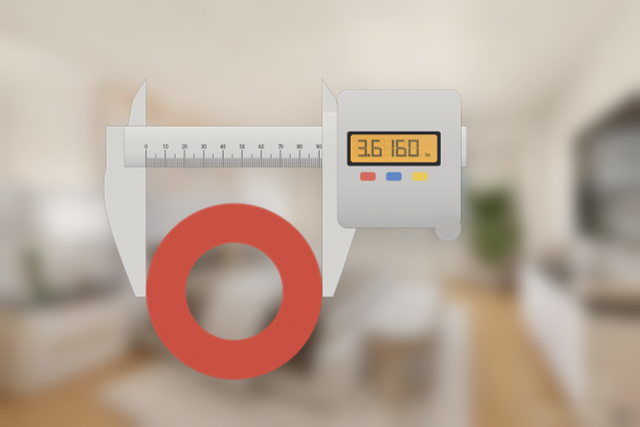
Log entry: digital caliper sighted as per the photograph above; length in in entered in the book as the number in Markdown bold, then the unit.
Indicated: **3.6160** in
